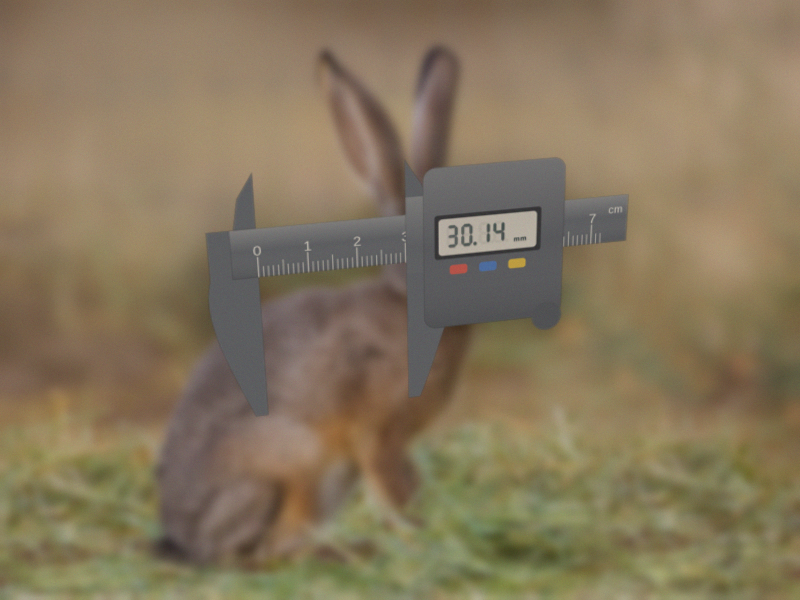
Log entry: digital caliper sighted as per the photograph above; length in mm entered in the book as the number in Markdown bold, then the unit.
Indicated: **30.14** mm
